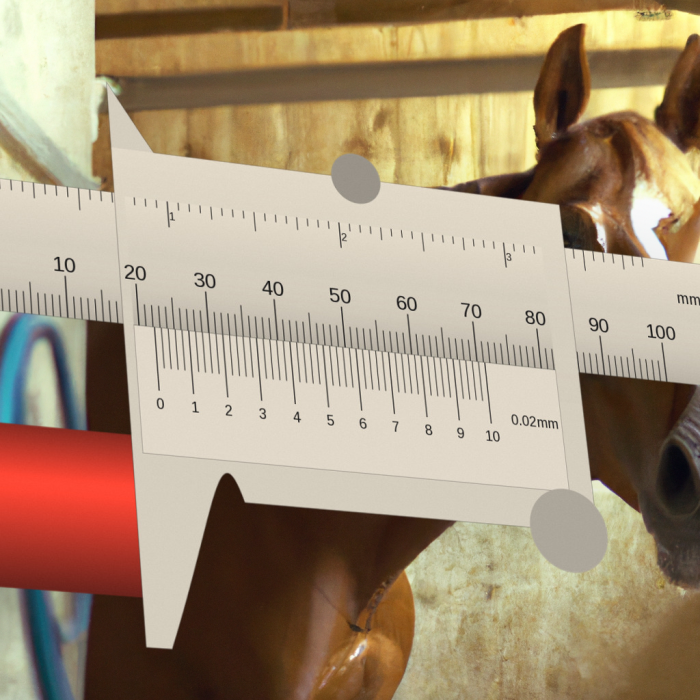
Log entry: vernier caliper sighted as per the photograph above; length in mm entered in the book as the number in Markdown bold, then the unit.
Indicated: **22.2** mm
